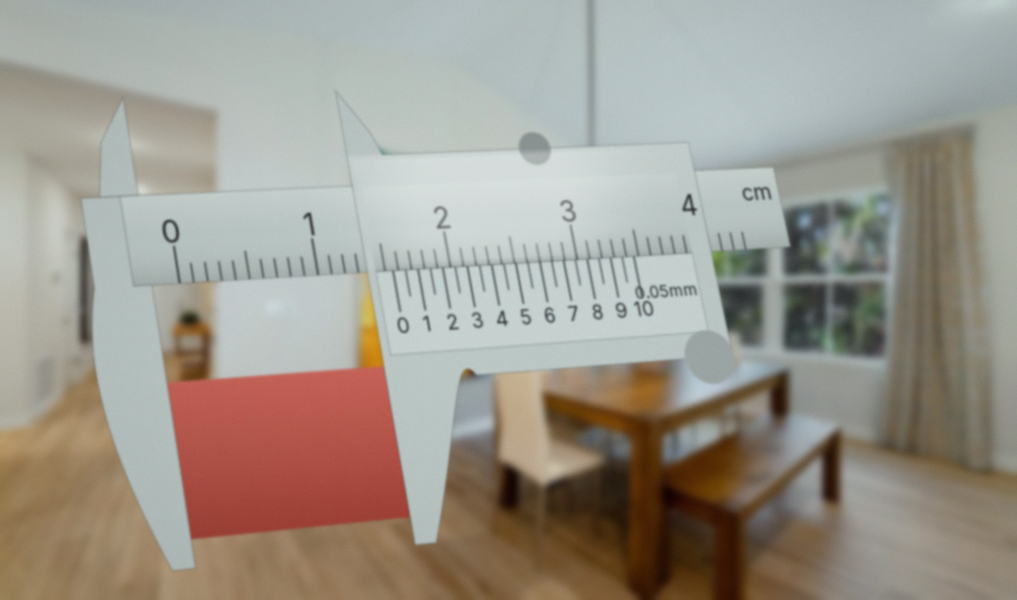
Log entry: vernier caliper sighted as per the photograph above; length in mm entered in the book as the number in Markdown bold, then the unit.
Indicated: **15.6** mm
